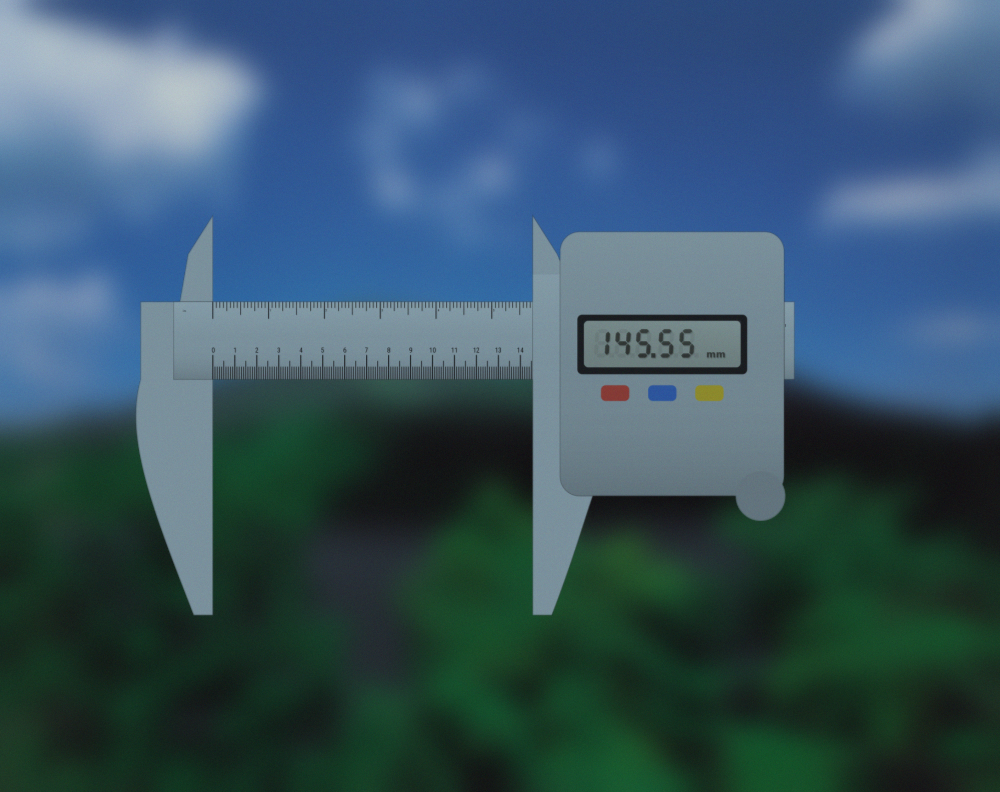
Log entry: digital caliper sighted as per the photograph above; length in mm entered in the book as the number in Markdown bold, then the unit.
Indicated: **145.55** mm
